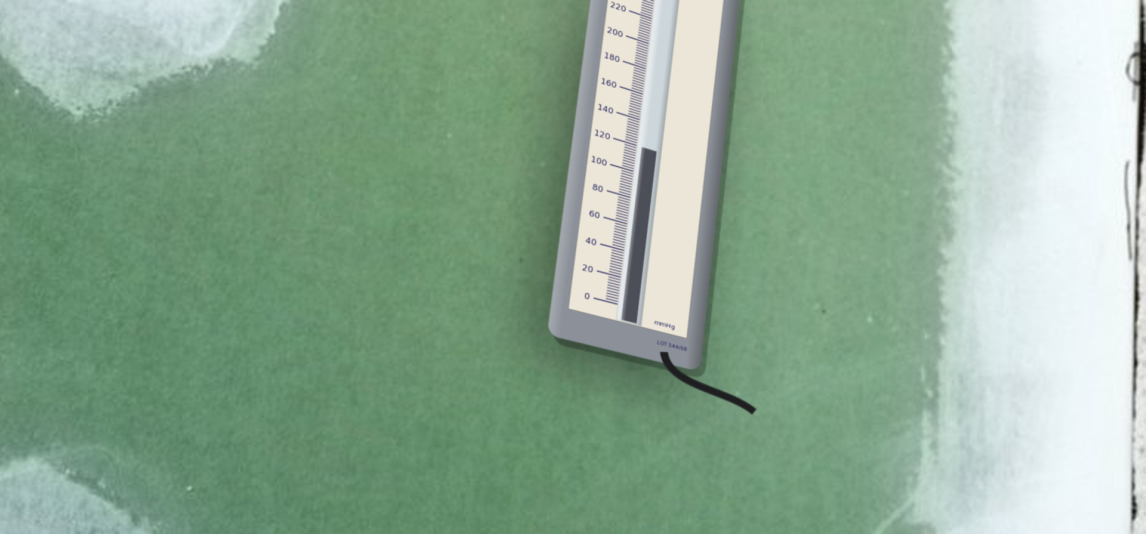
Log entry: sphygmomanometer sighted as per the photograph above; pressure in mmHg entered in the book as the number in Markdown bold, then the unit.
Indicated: **120** mmHg
